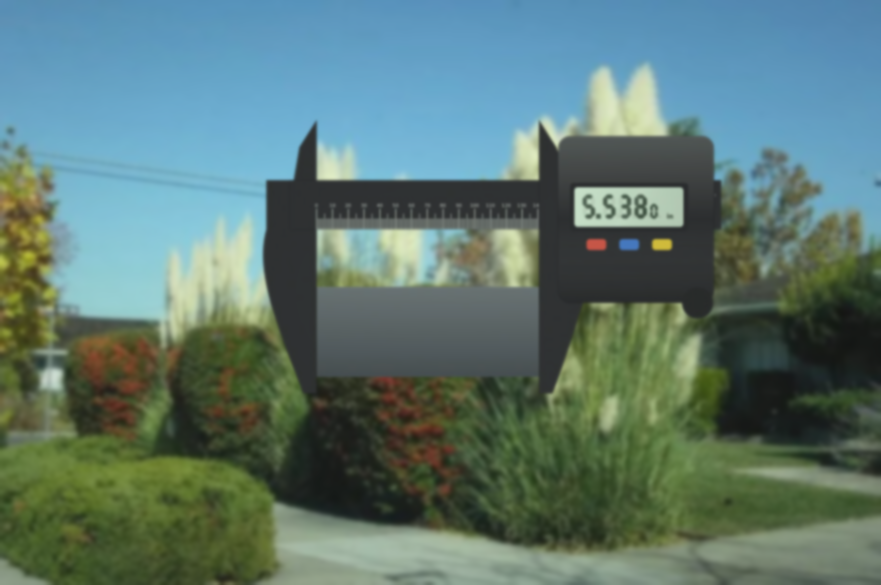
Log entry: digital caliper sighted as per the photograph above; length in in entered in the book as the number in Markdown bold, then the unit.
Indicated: **5.5380** in
